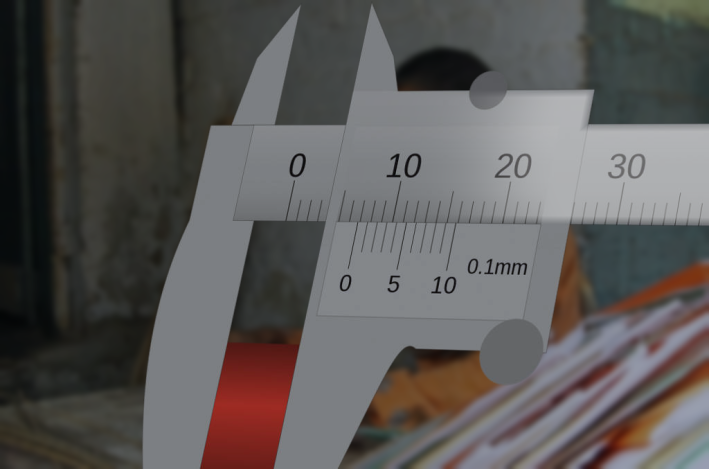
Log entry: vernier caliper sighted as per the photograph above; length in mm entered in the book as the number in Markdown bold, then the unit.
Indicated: **6.8** mm
